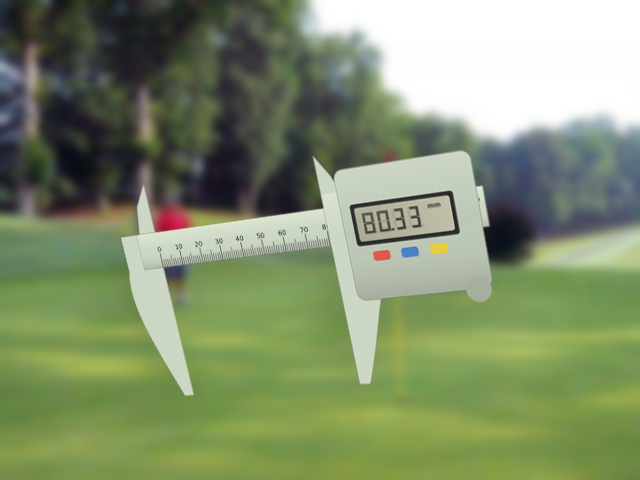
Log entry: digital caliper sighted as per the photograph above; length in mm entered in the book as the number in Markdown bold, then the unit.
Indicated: **80.33** mm
